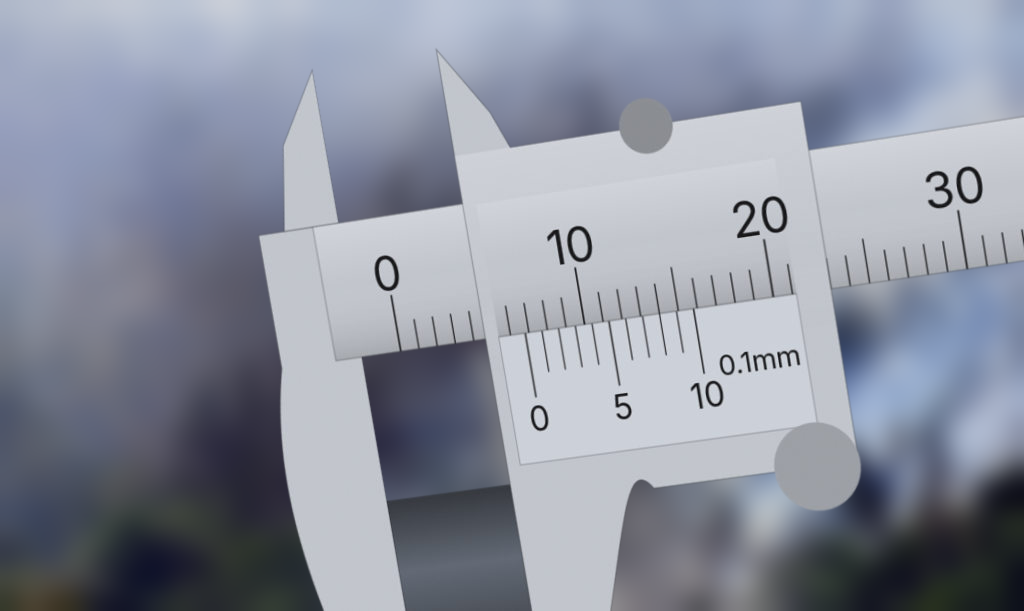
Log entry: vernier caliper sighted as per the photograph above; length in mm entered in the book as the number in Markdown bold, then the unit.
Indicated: **6.8** mm
